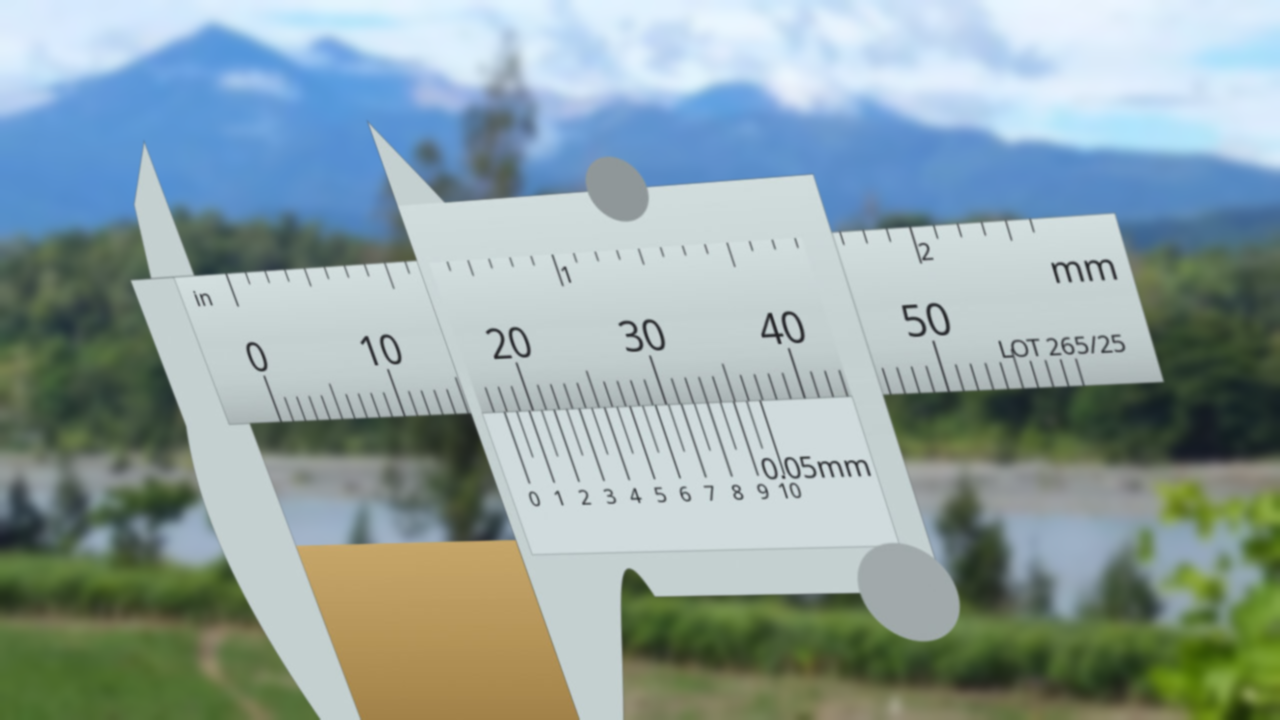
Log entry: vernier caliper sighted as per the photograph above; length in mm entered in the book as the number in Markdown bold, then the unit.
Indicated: **17.8** mm
